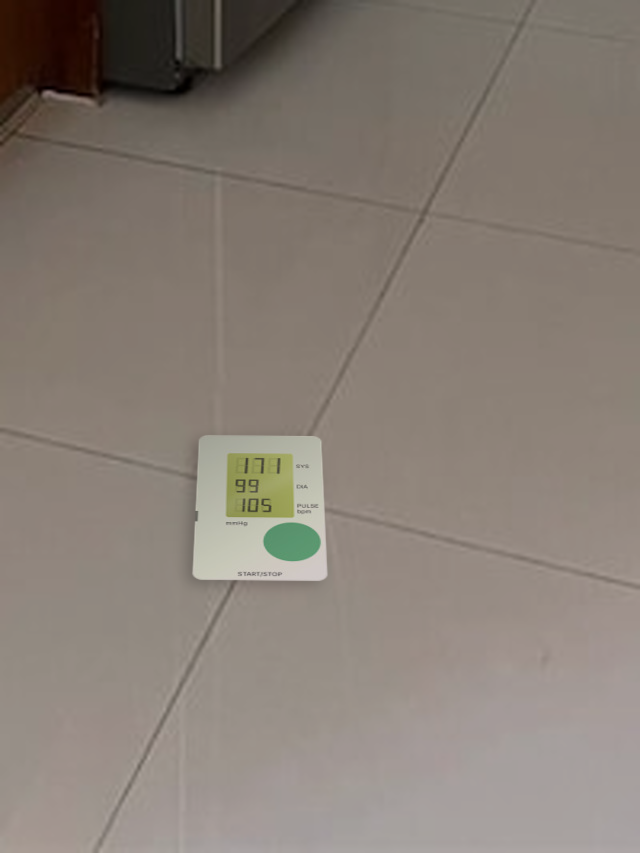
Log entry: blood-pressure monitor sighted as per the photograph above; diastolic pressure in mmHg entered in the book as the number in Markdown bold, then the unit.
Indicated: **99** mmHg
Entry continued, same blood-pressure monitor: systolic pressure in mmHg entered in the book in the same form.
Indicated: **171** mmHg
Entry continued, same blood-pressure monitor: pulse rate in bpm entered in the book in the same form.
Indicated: **105** bpm
